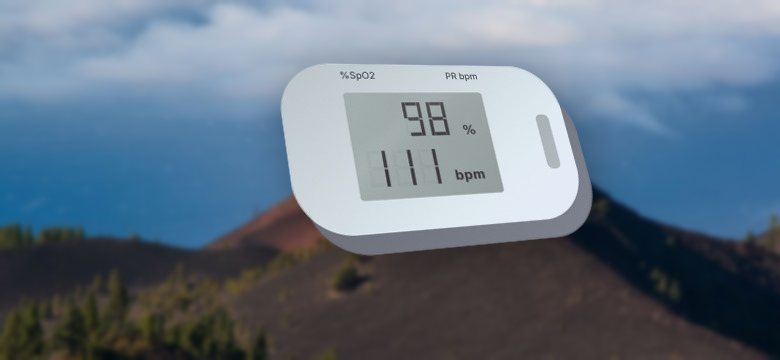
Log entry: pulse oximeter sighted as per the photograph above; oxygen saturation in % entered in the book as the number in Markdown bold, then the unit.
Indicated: **98** %
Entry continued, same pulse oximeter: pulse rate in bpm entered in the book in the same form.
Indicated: **111** bpm
